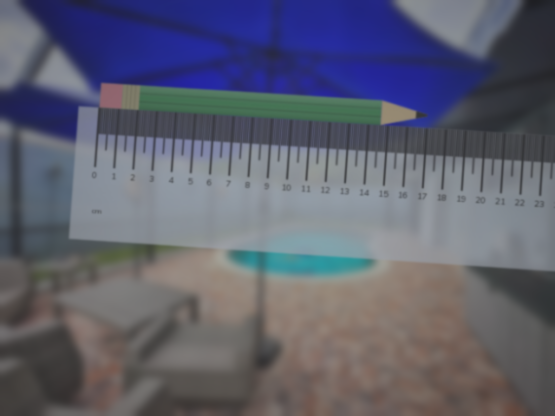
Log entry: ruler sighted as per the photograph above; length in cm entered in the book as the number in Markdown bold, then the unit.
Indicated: **17** cm
